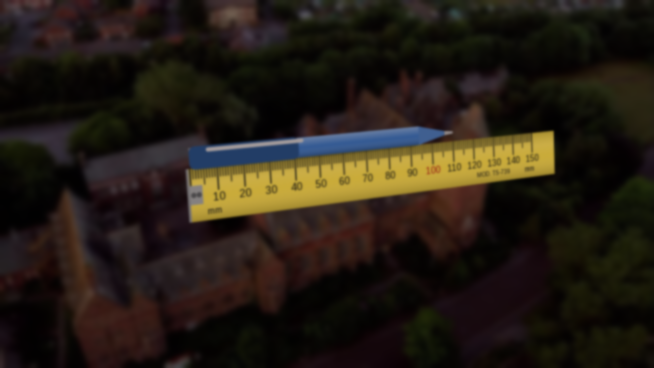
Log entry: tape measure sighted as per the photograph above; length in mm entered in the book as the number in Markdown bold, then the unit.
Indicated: **110** mm
